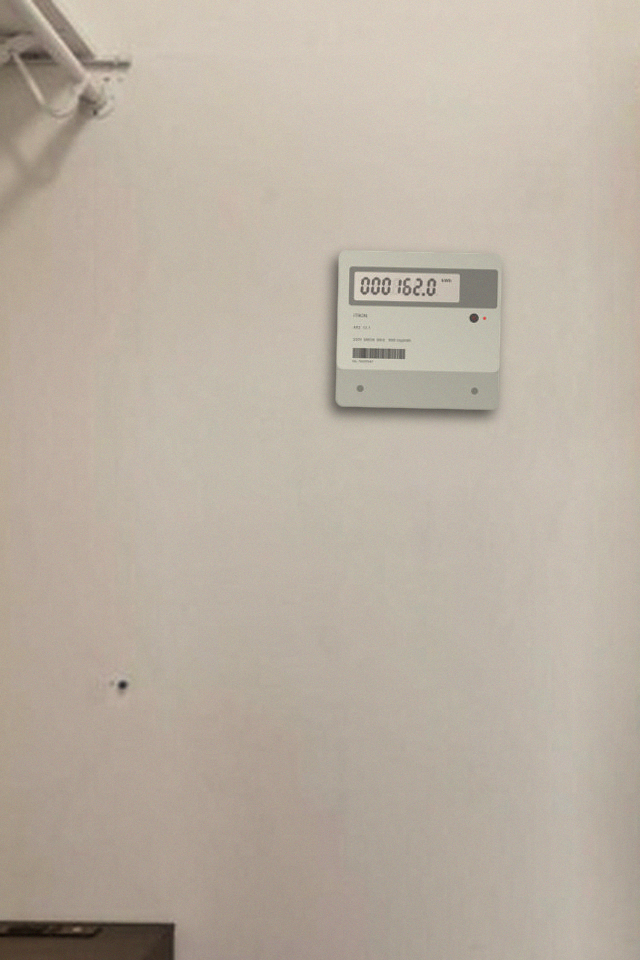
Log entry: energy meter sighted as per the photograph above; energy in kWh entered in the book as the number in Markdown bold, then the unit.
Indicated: **162.0** kWh
